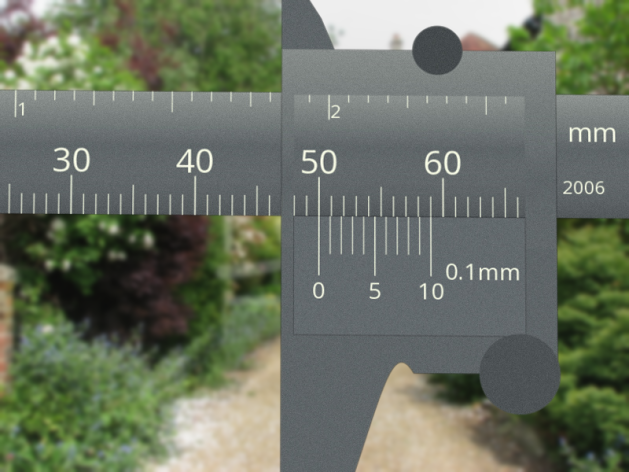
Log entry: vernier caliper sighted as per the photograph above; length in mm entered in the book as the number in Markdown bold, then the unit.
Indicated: **50.0** mm
